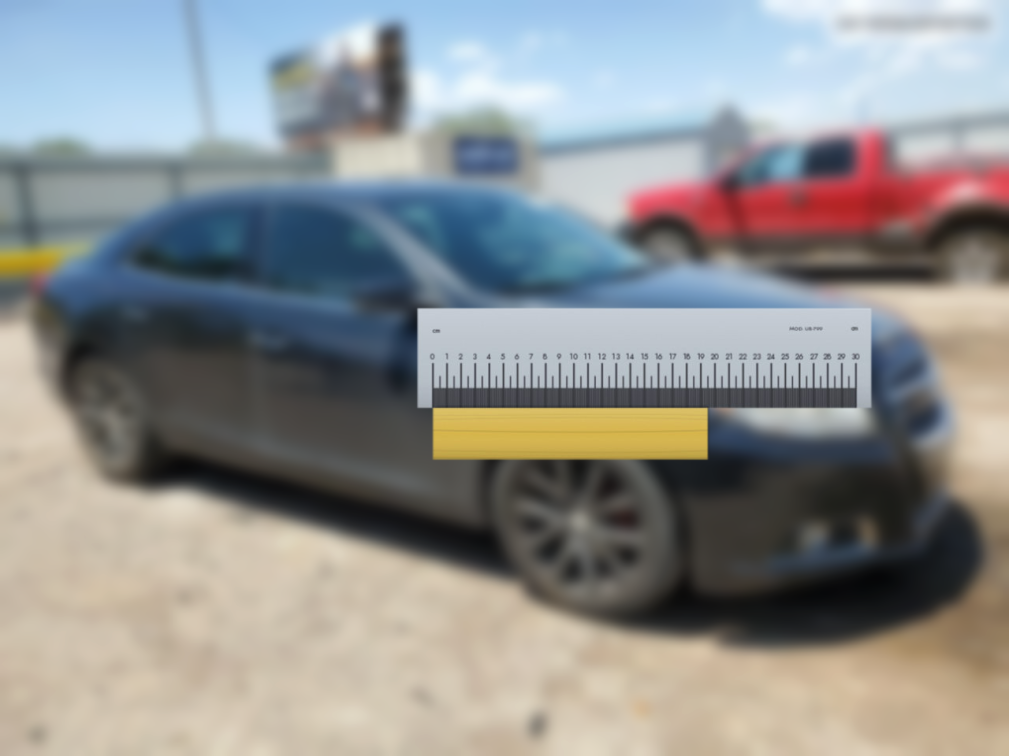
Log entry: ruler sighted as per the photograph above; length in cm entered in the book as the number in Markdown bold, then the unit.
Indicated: **19.5** cm
